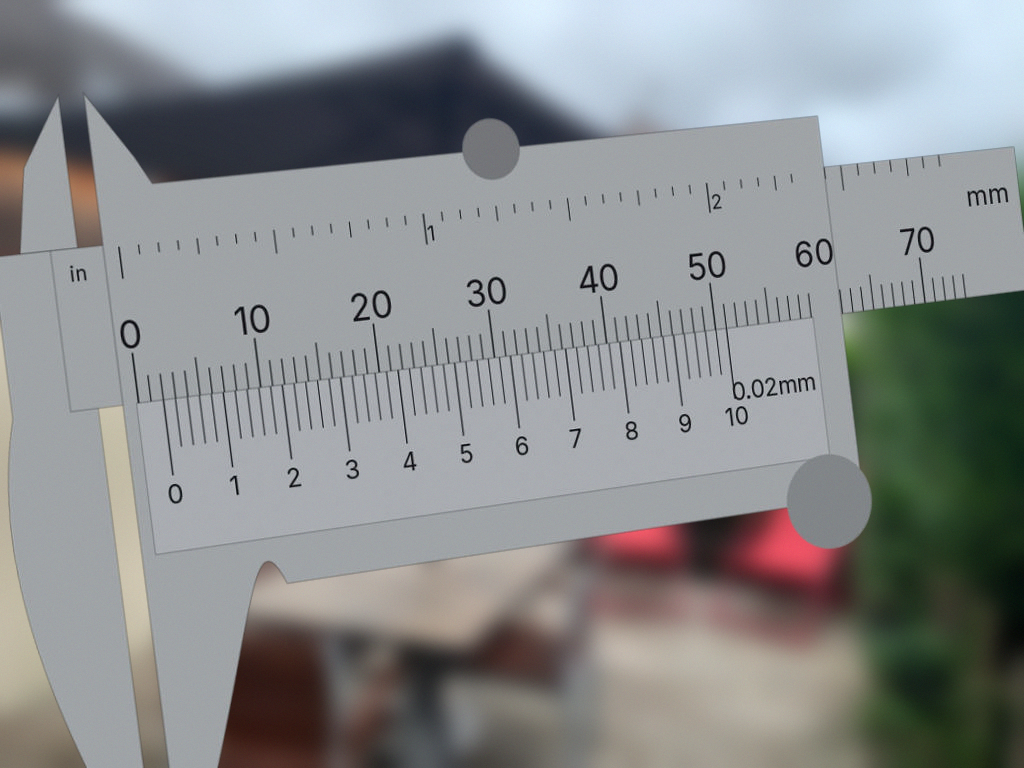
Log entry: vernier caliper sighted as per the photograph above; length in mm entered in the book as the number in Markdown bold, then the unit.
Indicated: **2.0** mm
